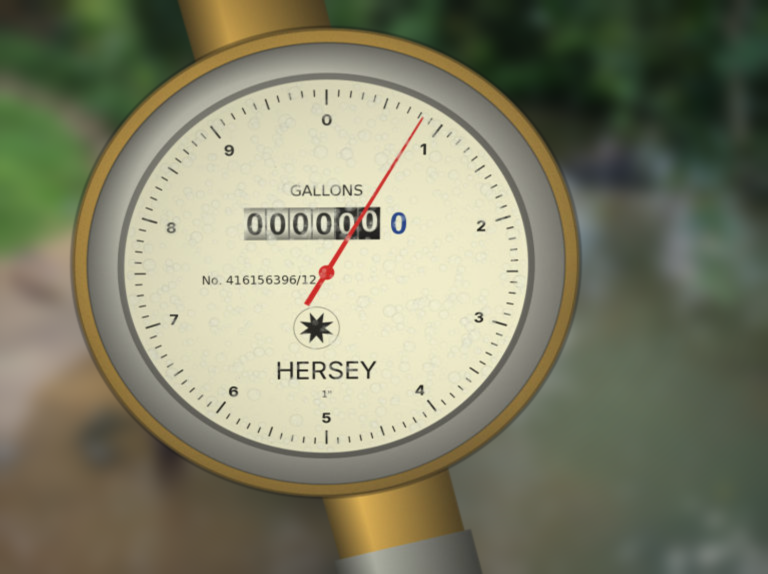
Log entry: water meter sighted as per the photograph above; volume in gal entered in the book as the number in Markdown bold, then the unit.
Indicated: **0.8** gal
